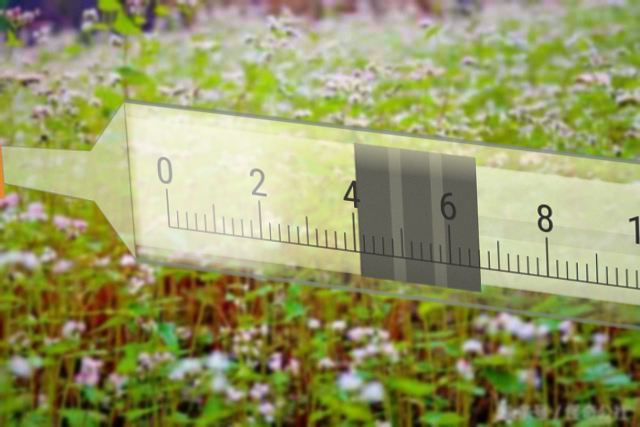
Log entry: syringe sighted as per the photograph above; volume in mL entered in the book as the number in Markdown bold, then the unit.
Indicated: **4.1** mL
